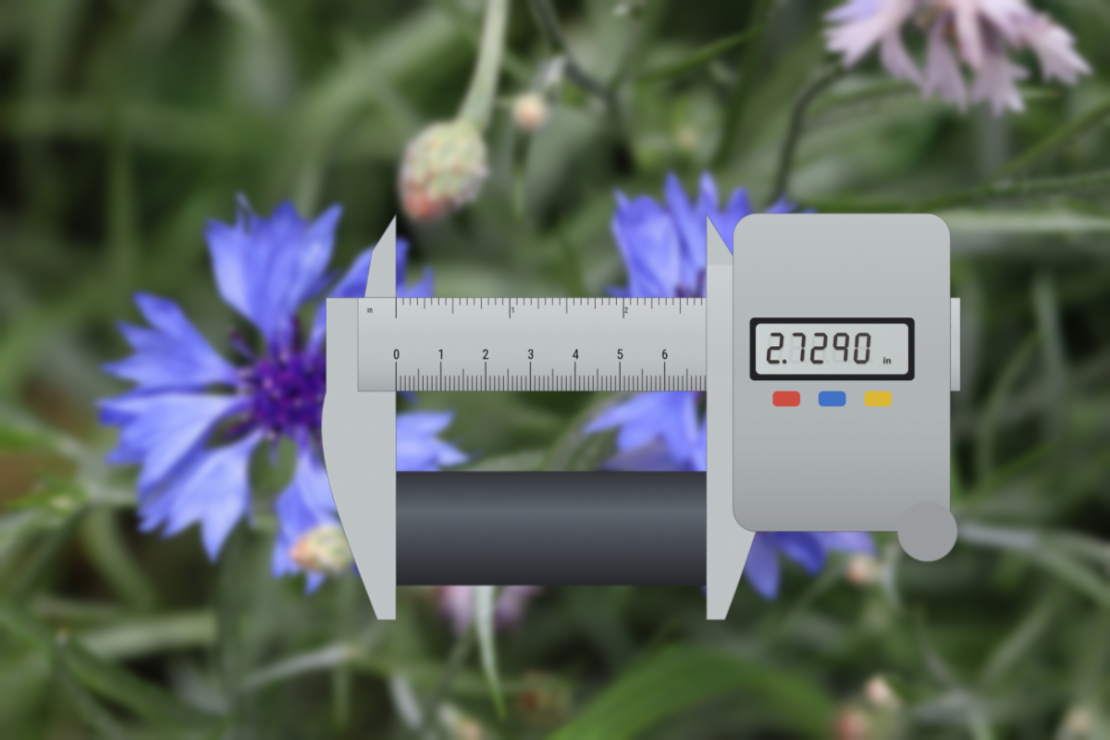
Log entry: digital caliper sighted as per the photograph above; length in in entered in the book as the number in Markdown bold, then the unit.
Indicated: **2.7290** in
